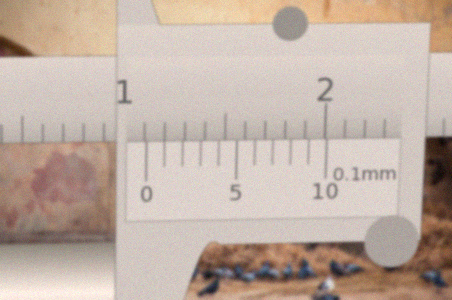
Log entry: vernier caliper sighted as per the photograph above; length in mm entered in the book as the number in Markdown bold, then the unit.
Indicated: **11.1** mm
